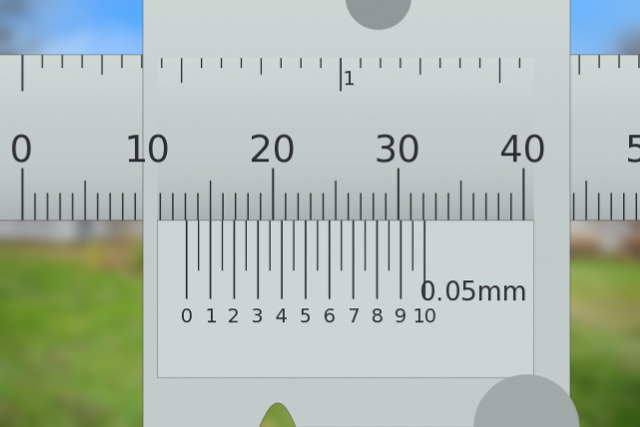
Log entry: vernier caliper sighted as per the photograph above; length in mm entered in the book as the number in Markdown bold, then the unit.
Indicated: **13.1** mm
